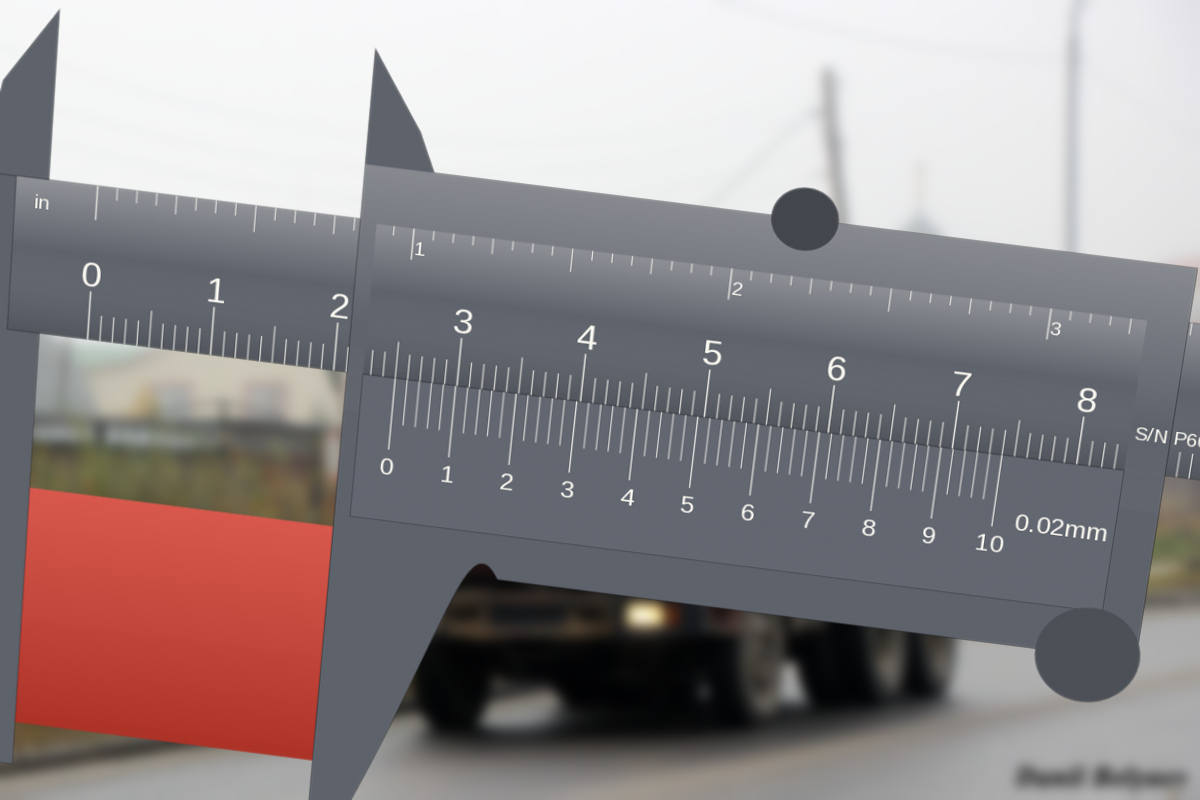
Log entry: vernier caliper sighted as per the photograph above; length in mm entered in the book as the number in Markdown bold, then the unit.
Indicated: **25.0** mm
